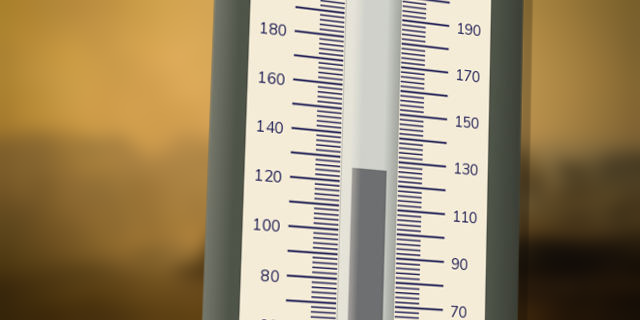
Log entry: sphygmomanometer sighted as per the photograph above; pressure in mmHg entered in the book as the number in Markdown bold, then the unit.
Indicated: **126** mmHg
